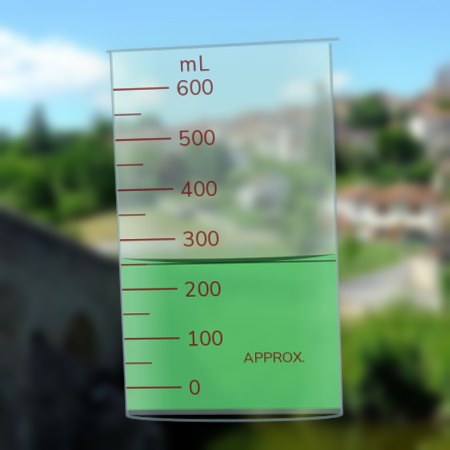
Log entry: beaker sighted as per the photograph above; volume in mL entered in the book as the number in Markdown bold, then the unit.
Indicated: **250** mL
